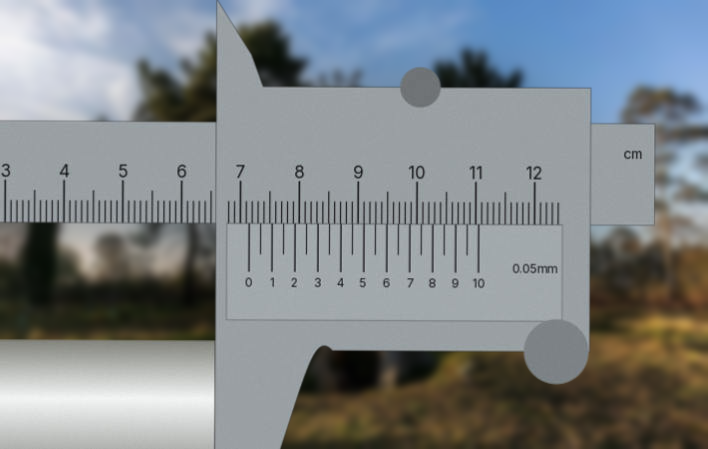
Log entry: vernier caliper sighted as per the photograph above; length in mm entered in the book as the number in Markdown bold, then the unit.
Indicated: **71.5** mm
